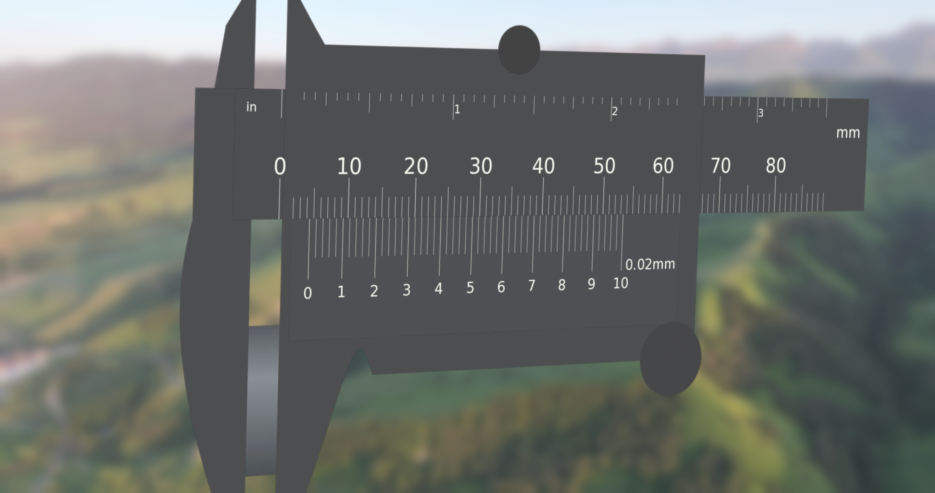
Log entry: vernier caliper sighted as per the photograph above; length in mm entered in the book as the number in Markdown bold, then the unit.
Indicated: **4.4** mm
